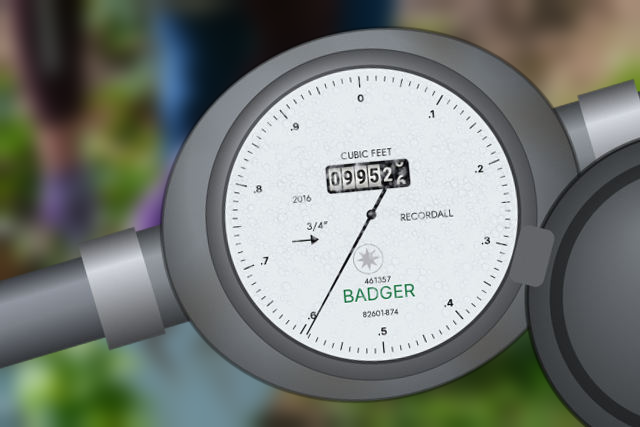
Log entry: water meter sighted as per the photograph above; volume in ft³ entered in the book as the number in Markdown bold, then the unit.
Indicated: **99525.59** ft³
